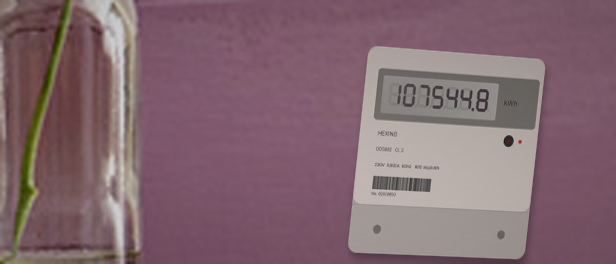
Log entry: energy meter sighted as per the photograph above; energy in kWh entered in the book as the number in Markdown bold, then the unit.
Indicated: **107544.8** kWh
